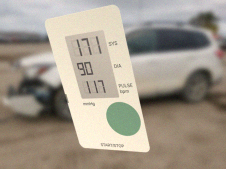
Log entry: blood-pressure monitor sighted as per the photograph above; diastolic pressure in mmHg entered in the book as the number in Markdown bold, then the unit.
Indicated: **90** mmHg
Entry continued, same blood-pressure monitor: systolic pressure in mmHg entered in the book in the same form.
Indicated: **171** mmHg
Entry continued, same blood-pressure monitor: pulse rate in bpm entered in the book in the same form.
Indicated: **117** bpm
